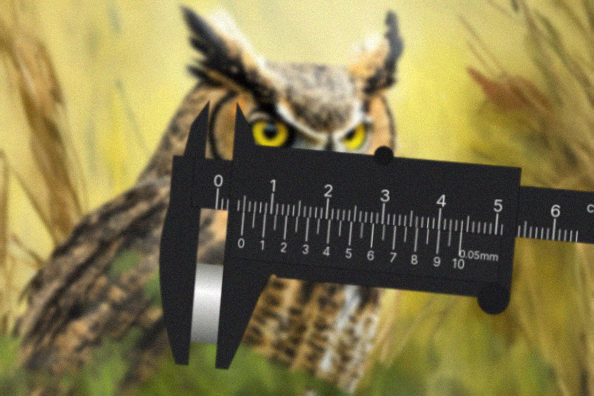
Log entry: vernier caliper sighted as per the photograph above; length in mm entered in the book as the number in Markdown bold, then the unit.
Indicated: **5.0** mm
